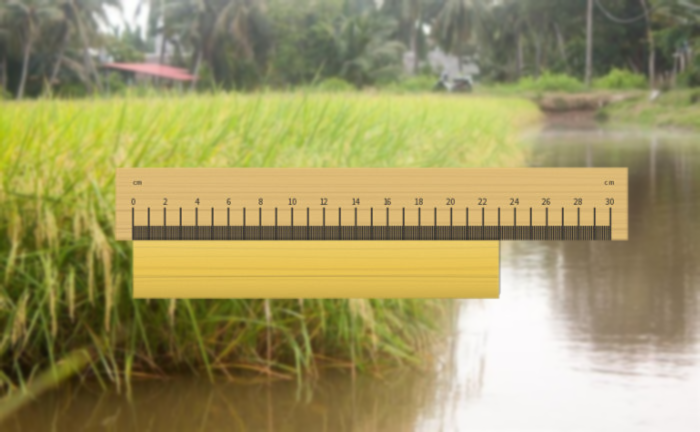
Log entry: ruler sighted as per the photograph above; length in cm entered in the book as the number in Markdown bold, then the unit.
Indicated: **23** cm
